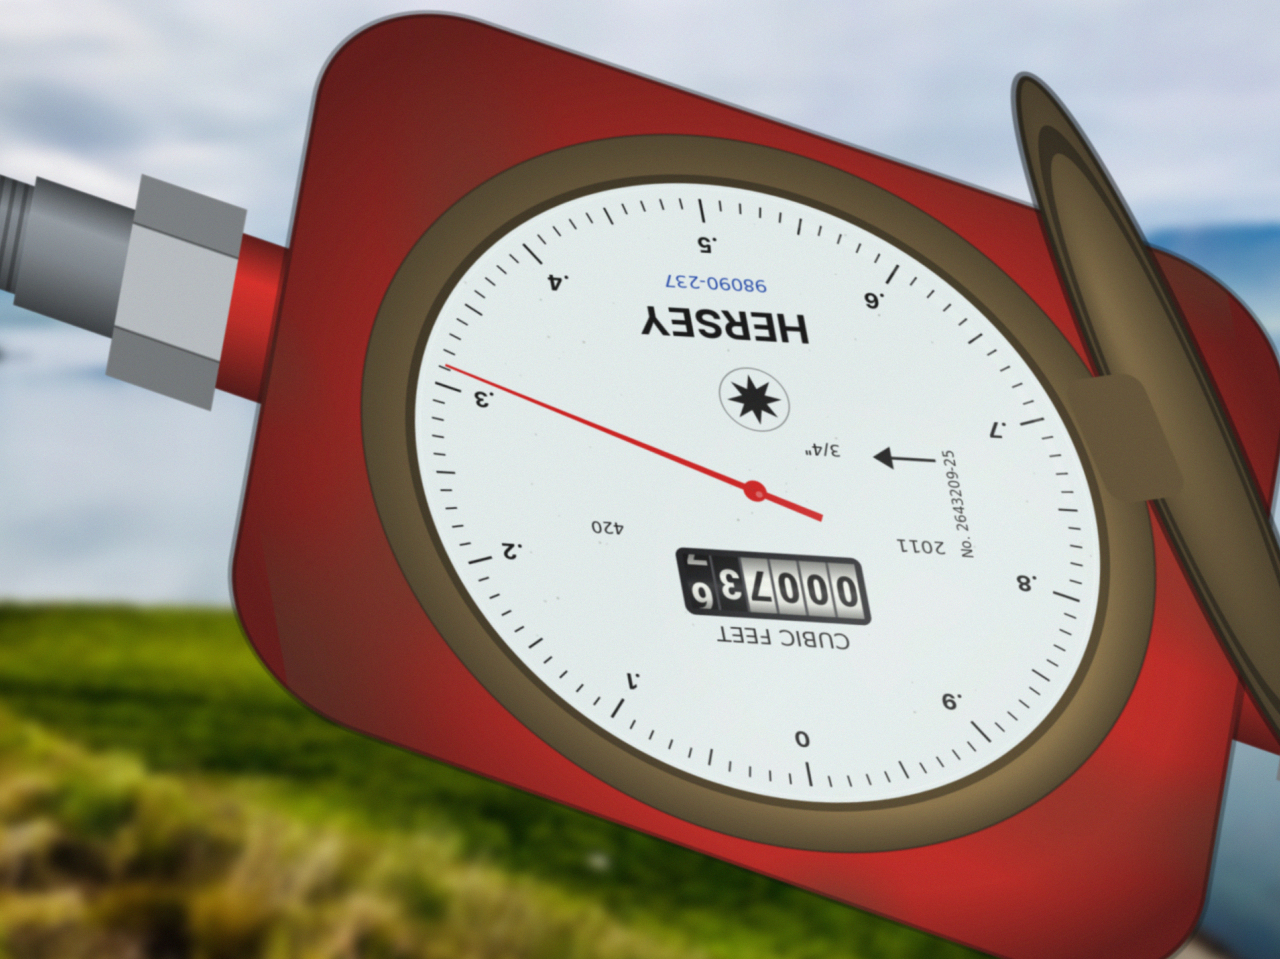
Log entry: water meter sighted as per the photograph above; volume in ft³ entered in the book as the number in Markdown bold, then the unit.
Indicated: **736.31** ft³
